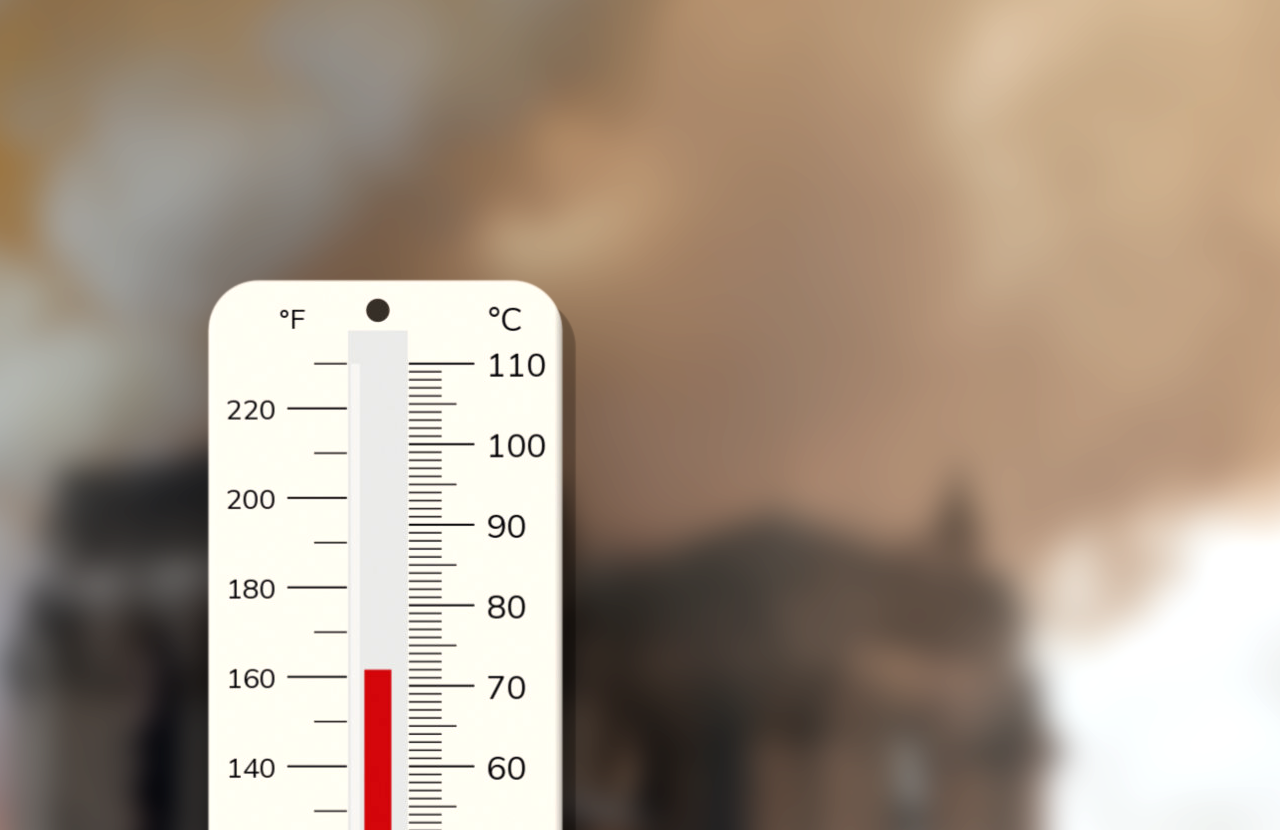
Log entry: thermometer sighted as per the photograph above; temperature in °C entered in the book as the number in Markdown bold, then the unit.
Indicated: **72** °C
